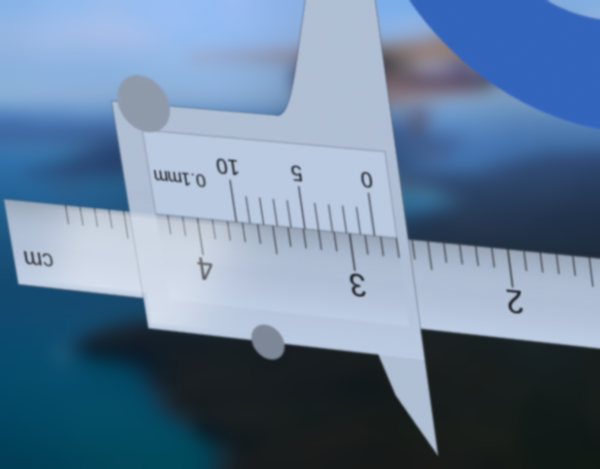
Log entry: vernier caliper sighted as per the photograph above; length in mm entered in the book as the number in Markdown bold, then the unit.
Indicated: **28.4** mm
